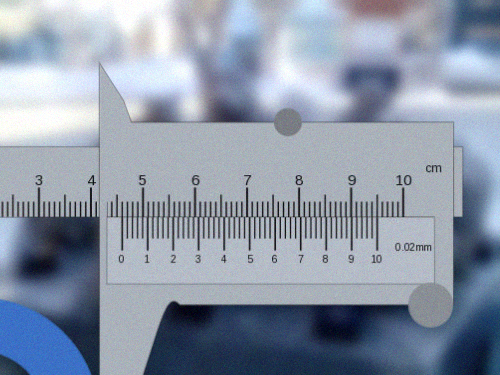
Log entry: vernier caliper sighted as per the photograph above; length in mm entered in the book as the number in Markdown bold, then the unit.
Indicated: **46.0** mm
